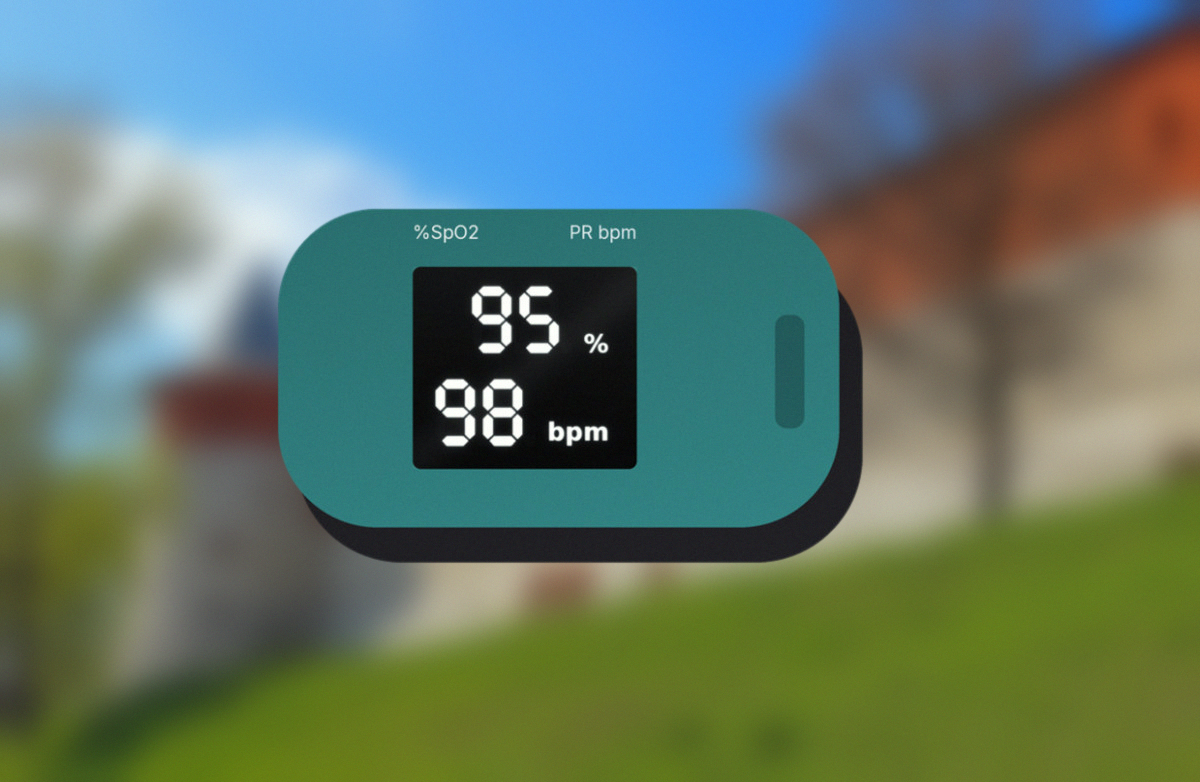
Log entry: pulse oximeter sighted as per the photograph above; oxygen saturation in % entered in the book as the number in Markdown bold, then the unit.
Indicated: **95** %
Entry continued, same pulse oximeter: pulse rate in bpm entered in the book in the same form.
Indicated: **98** bpm
